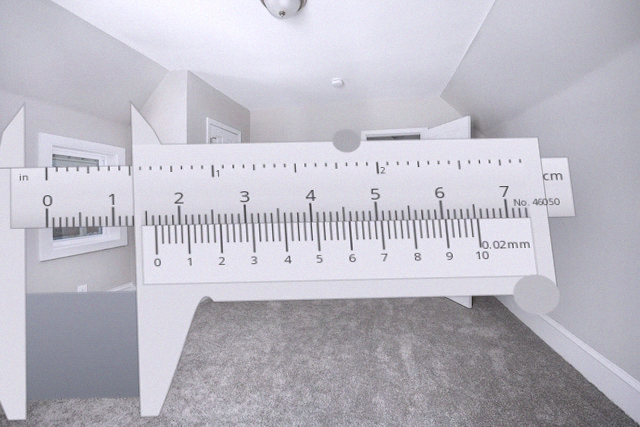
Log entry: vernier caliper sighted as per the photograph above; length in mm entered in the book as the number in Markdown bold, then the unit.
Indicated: **16.4** mm
